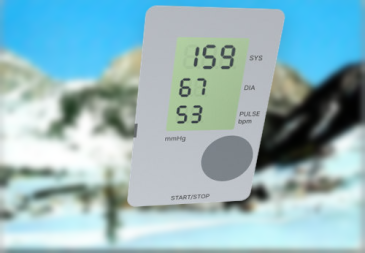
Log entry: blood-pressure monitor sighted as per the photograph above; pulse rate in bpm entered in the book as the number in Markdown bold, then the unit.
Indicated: **53** bpm
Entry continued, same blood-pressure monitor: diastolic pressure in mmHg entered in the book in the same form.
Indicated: **67** mmHg
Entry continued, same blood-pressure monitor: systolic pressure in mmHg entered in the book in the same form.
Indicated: **159** mmHg
